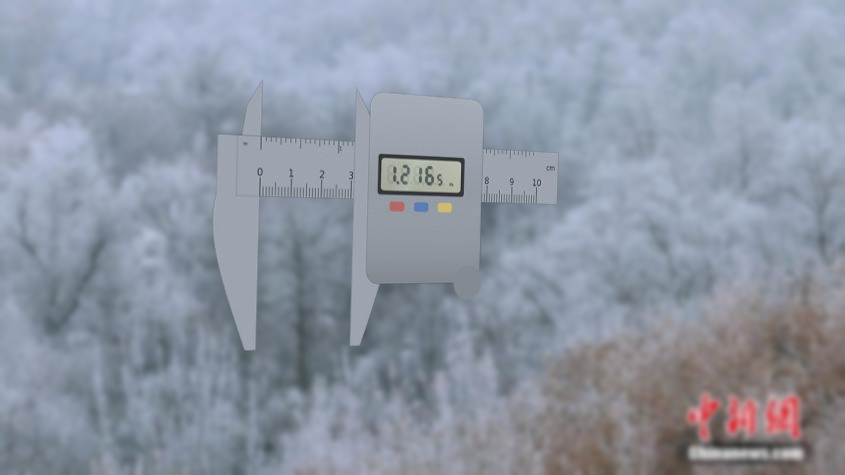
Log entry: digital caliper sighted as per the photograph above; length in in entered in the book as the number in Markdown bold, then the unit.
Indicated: **1.2165** in
